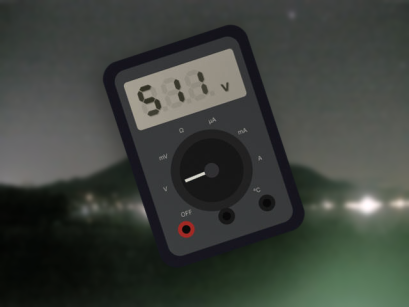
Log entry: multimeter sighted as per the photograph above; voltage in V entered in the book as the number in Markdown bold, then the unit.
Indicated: **511** V
